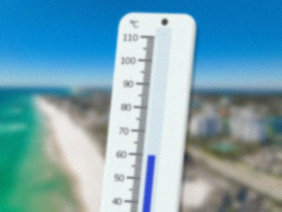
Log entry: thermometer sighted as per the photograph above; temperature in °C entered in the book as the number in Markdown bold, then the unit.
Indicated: **60** °C
